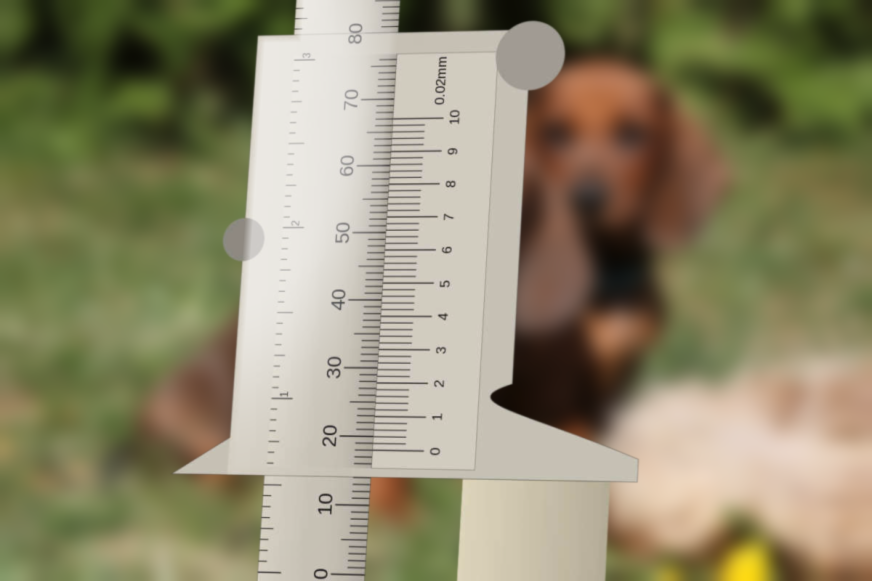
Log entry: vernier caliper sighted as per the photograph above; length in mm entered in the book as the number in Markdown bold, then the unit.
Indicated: **18.0** mm
